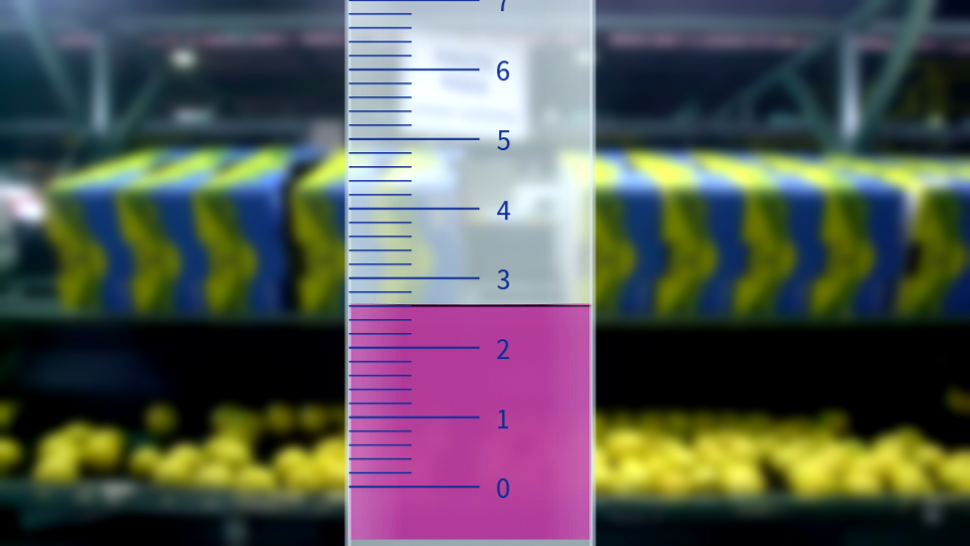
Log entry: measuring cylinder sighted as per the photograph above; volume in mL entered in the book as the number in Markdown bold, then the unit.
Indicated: **2.6** mL
